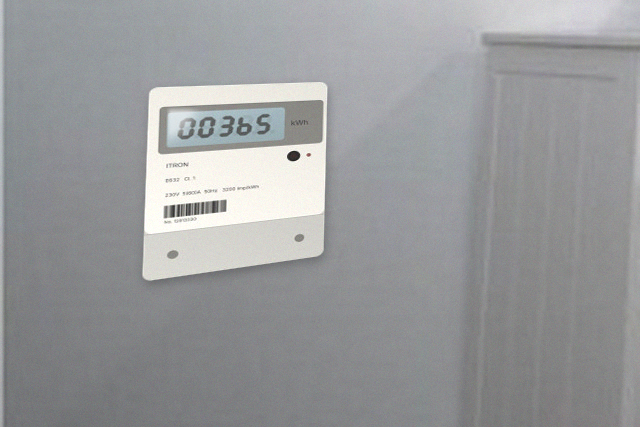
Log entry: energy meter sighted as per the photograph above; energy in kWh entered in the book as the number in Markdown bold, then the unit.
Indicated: **365** kWh
